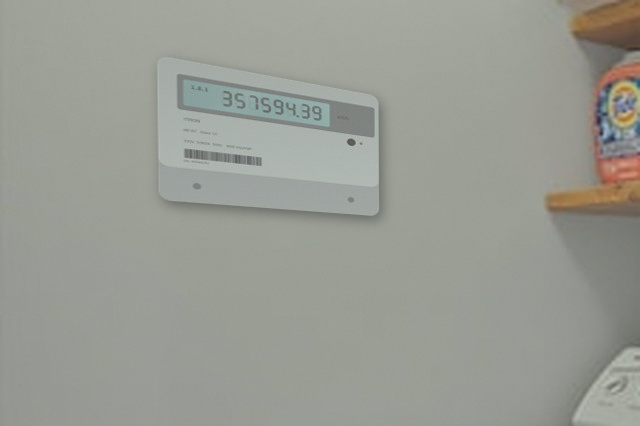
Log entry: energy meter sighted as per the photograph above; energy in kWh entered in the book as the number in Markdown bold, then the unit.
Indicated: **357594.39** kWh
